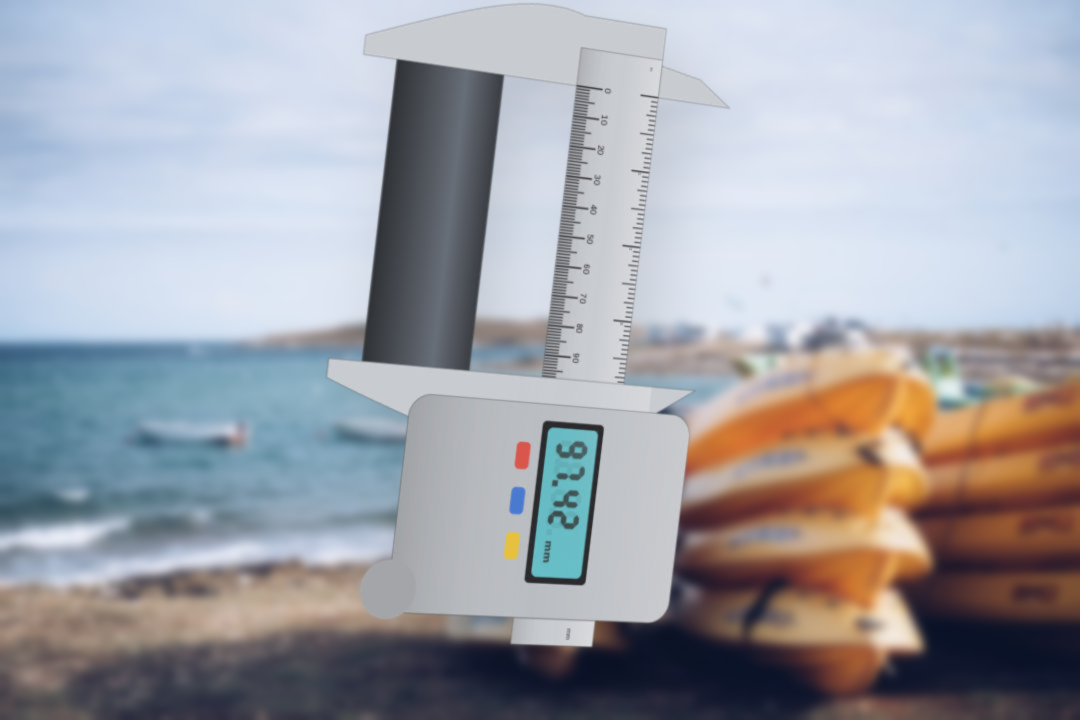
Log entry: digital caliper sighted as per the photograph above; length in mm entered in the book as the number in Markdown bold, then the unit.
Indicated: **97.42** mm
